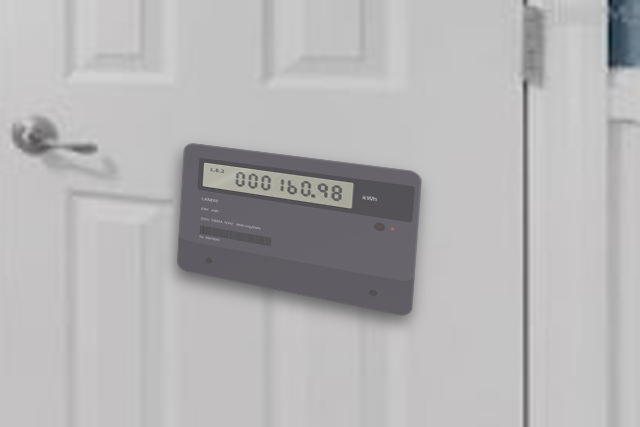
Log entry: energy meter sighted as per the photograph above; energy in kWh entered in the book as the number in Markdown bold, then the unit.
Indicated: **160.98** kWh
